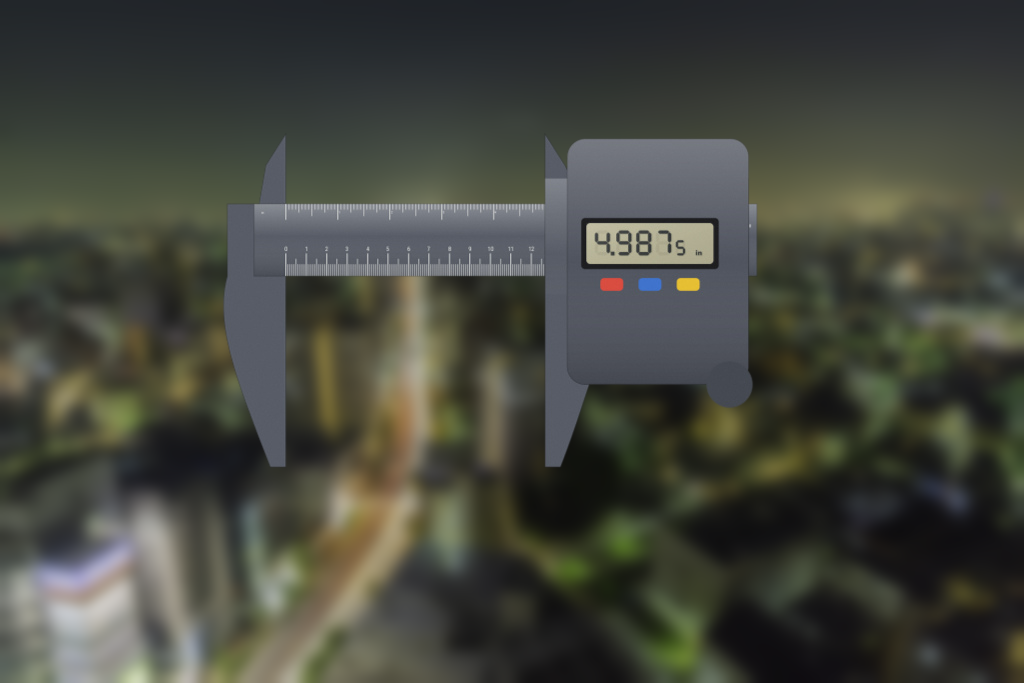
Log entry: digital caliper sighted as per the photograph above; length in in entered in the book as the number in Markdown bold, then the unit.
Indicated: **4.9875** in
